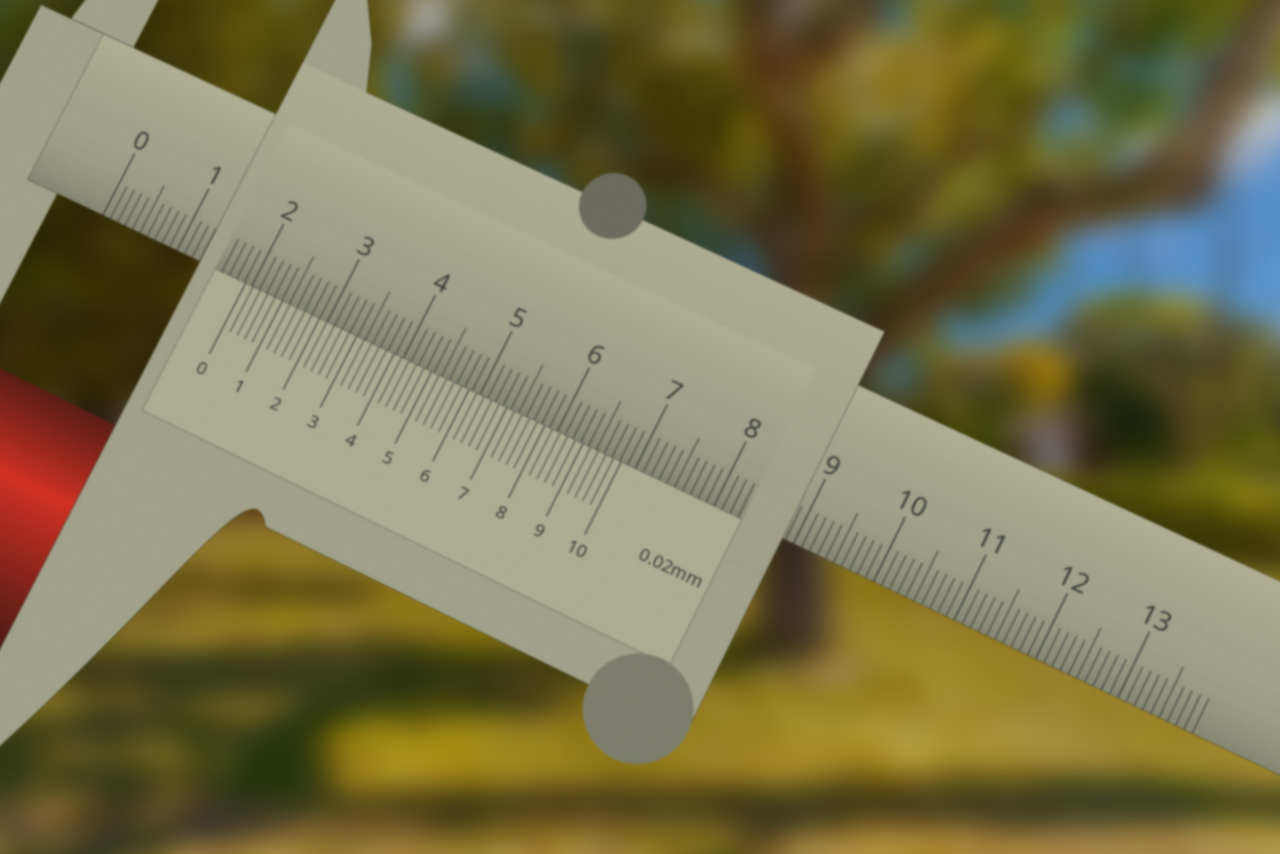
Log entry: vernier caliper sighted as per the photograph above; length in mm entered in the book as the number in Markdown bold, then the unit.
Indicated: **19.2** mm
